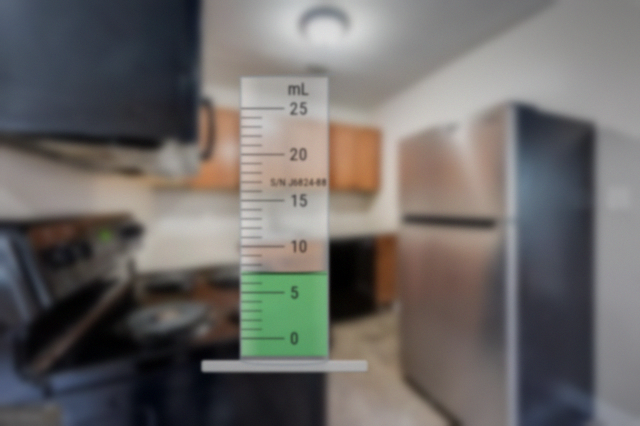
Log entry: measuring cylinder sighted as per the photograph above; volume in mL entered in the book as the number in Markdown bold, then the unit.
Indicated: **7** mL
